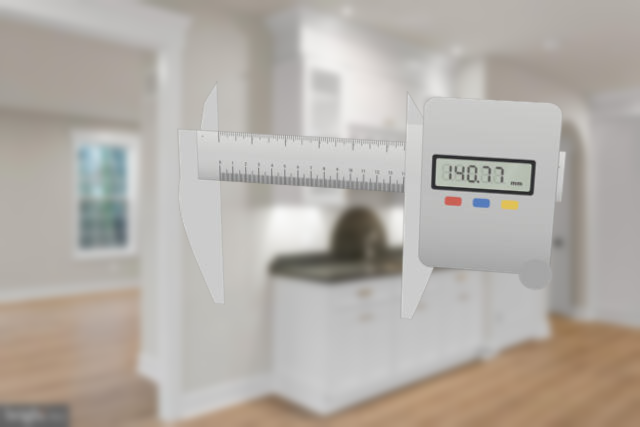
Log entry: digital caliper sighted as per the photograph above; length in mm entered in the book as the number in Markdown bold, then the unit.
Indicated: **140.77** mm
